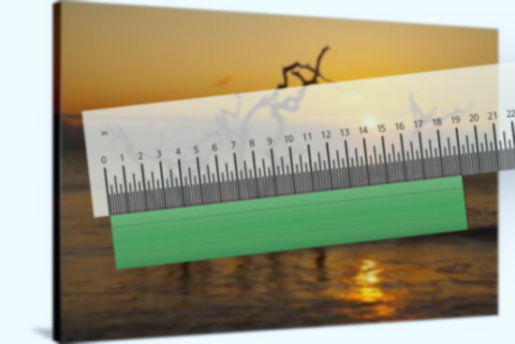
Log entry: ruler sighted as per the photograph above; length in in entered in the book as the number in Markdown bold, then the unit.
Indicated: **19** in
